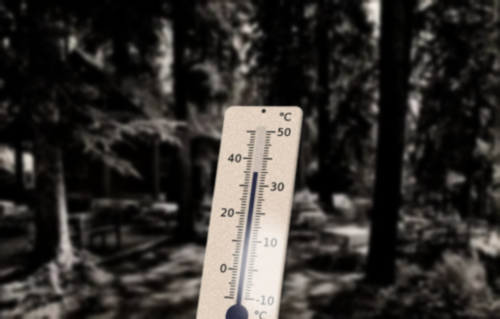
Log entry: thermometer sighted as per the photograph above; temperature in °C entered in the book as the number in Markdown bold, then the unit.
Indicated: **35** °C
